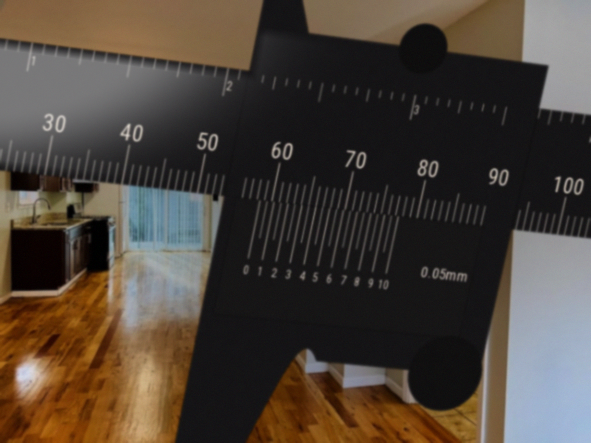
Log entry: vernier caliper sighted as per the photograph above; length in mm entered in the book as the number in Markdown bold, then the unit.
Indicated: **58.4** mm
